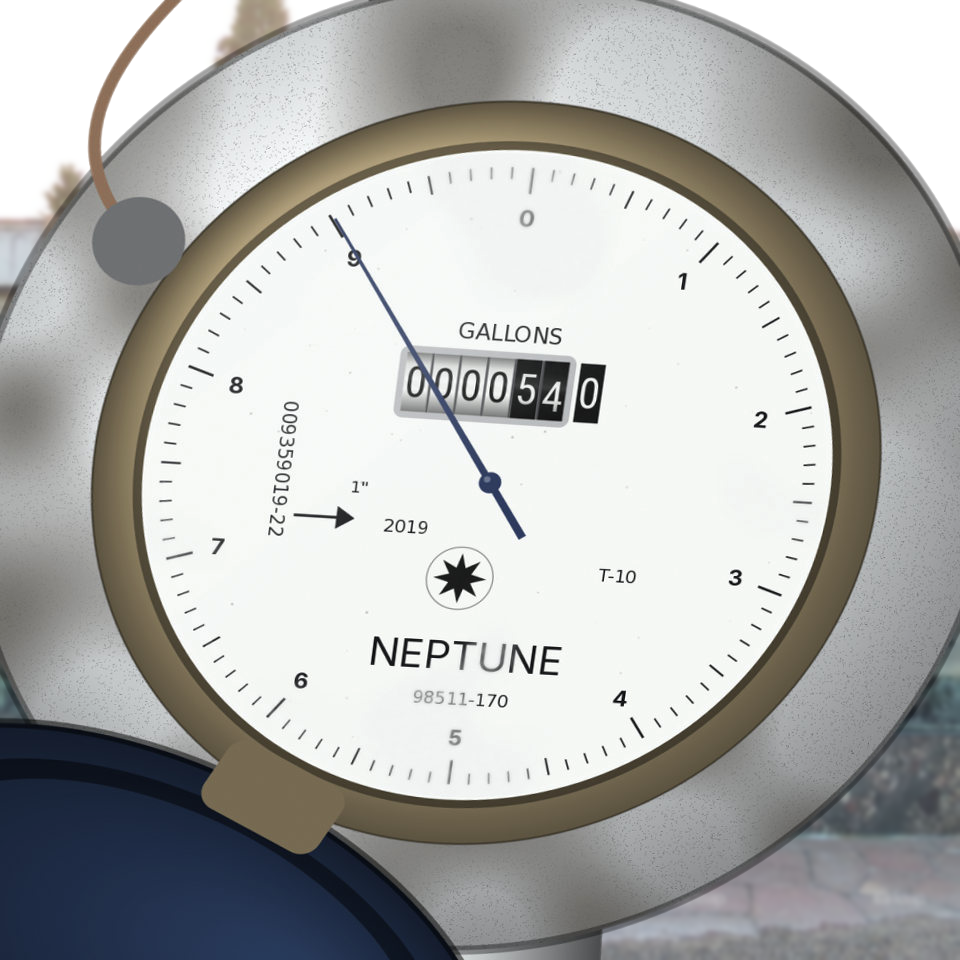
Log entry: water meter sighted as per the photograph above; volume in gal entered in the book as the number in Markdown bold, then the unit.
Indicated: **539.0** gal
